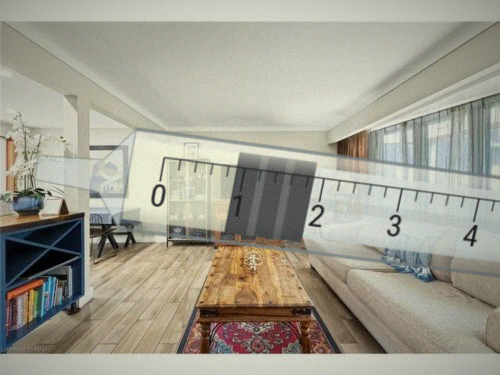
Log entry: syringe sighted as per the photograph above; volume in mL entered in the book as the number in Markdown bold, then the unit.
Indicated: **0.9** mL
